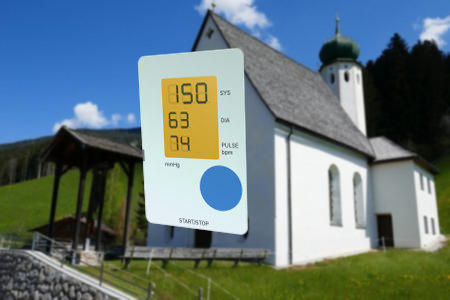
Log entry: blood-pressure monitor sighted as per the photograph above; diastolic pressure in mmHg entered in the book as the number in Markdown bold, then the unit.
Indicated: **63** mmHg
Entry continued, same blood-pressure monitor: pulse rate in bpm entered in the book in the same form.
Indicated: **74** bpm
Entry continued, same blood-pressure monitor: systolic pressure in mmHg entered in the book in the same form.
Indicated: **150** mmHg
